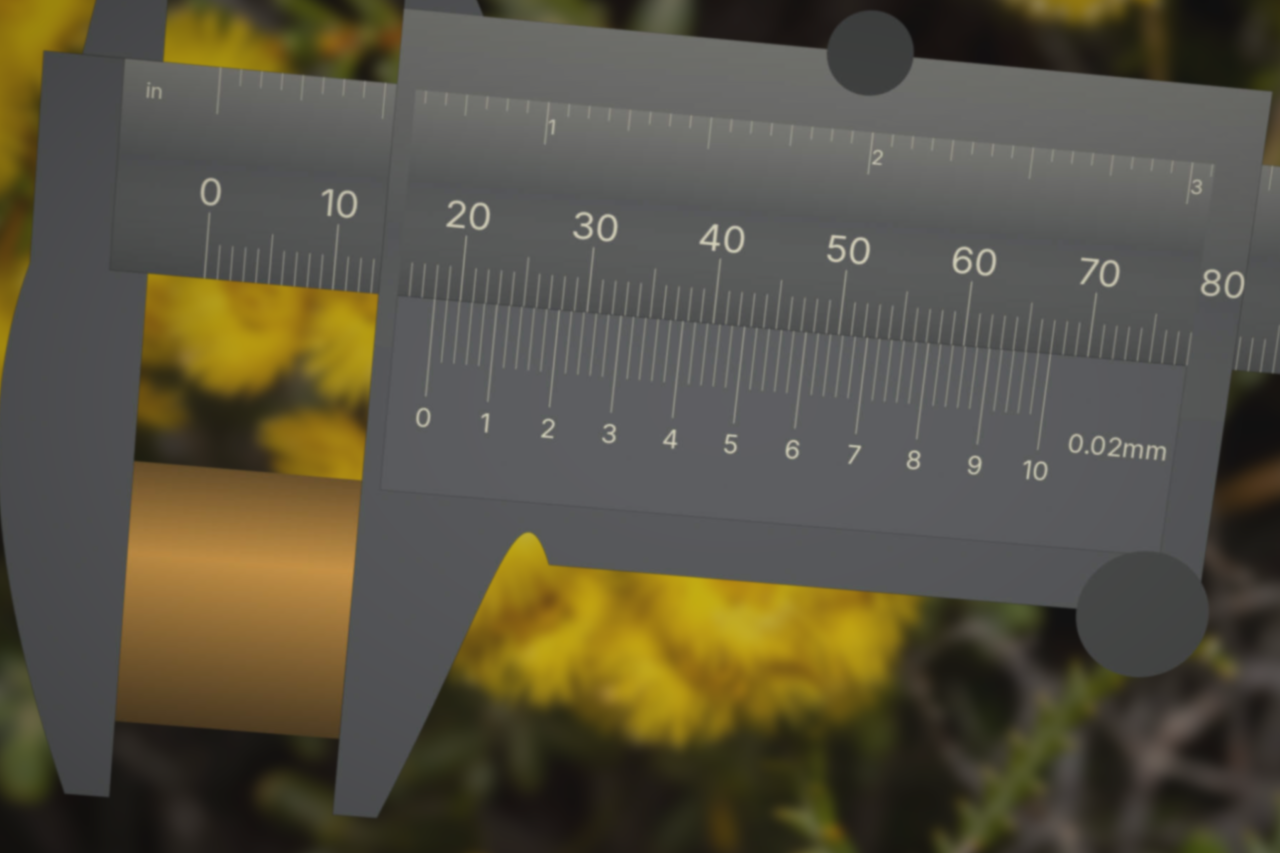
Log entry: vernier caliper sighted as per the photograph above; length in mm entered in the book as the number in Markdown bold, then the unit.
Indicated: **18.0** mm
